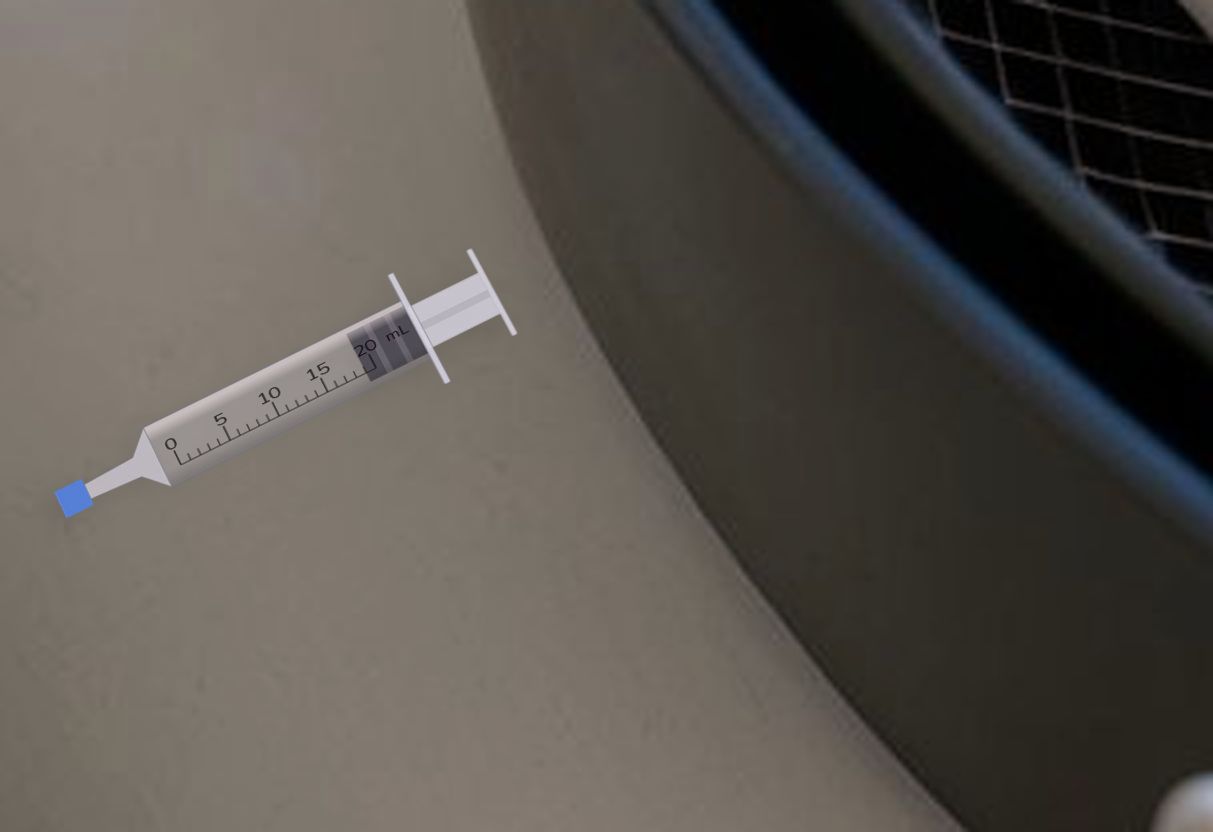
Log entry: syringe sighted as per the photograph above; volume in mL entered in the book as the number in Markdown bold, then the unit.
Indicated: **19** mL
